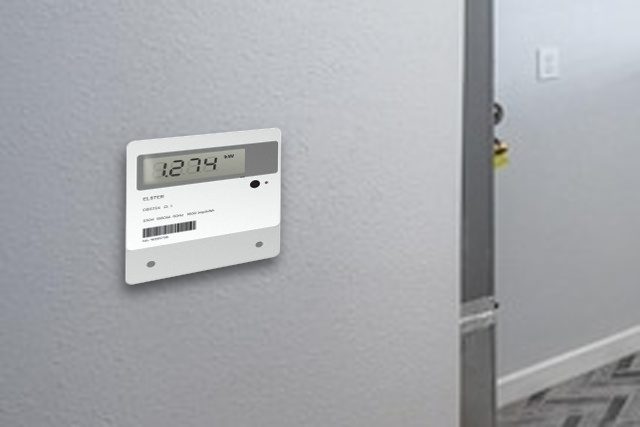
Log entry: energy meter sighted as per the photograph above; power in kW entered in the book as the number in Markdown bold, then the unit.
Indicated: **1.274** kW
